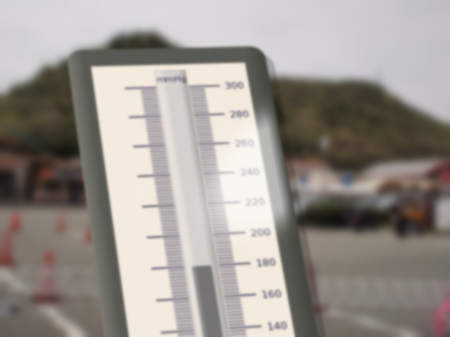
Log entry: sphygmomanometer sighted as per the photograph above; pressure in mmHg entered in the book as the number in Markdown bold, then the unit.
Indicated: **180** mmHg
